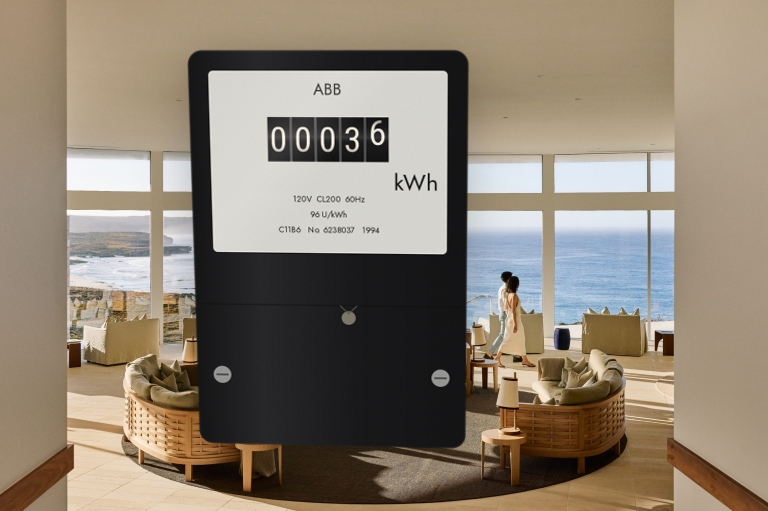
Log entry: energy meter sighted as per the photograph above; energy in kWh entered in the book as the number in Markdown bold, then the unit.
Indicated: **36** kWh
